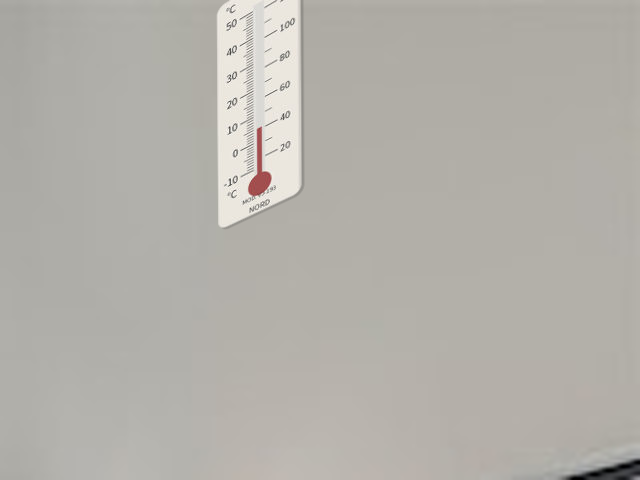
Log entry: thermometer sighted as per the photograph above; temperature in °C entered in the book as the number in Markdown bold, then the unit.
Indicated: **5** °C
